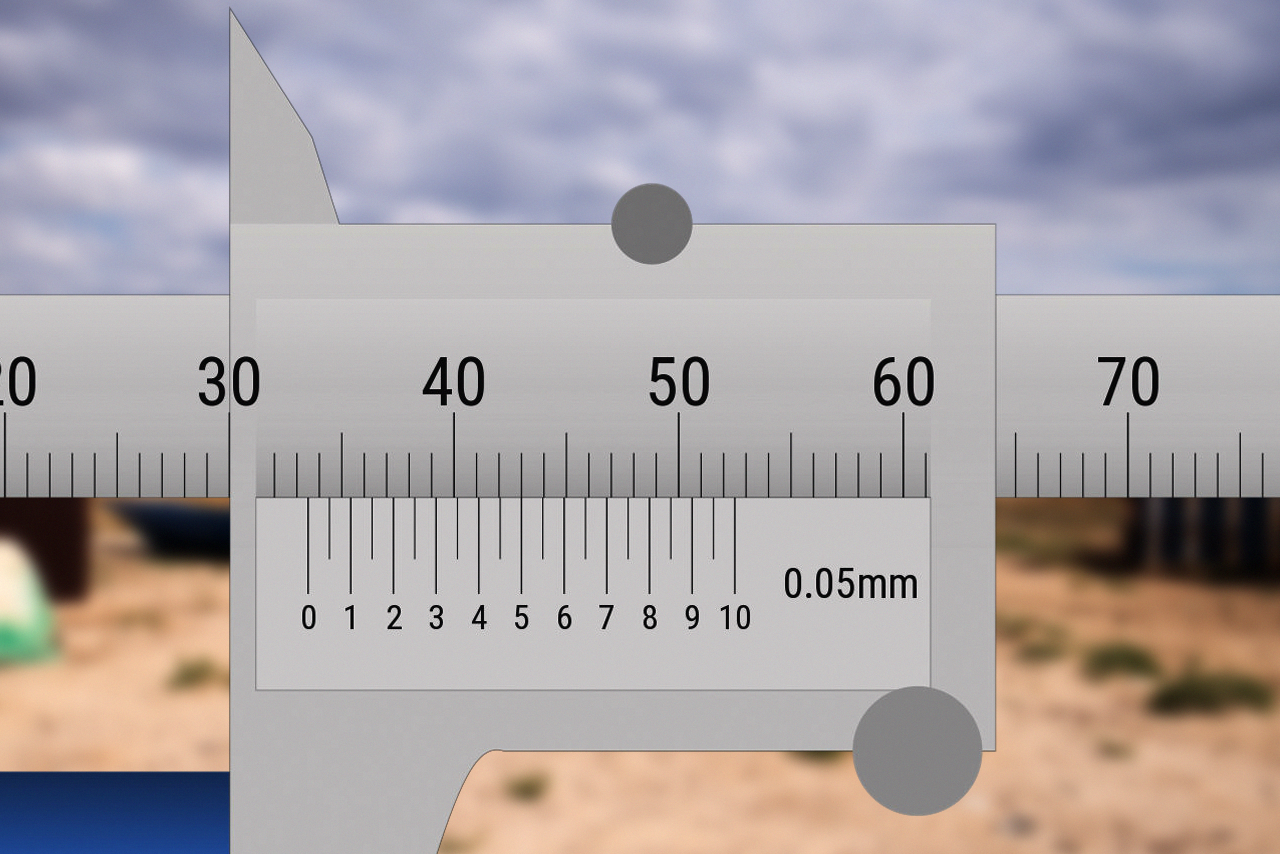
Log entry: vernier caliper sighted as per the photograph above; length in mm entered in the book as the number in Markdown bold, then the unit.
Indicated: **33.5** mm
